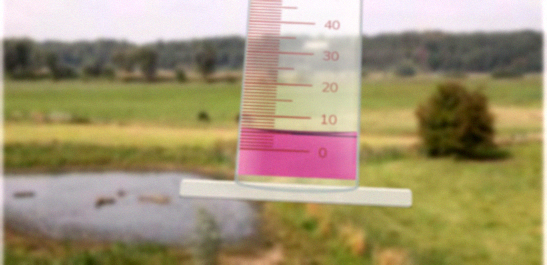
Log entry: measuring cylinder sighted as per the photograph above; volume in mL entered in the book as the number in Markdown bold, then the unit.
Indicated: **5** mL
